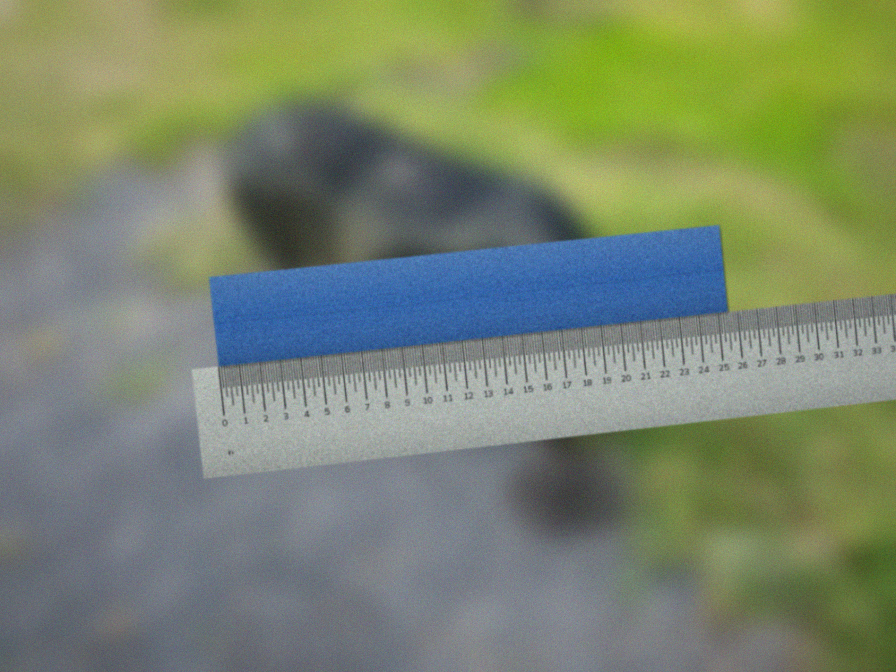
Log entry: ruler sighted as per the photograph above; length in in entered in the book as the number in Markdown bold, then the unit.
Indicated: **25.5** in
